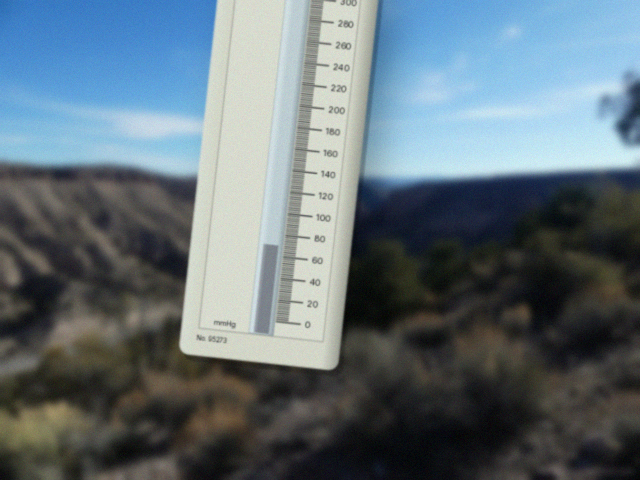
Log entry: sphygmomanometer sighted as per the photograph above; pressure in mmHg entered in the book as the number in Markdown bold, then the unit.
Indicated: **70** mmHg
